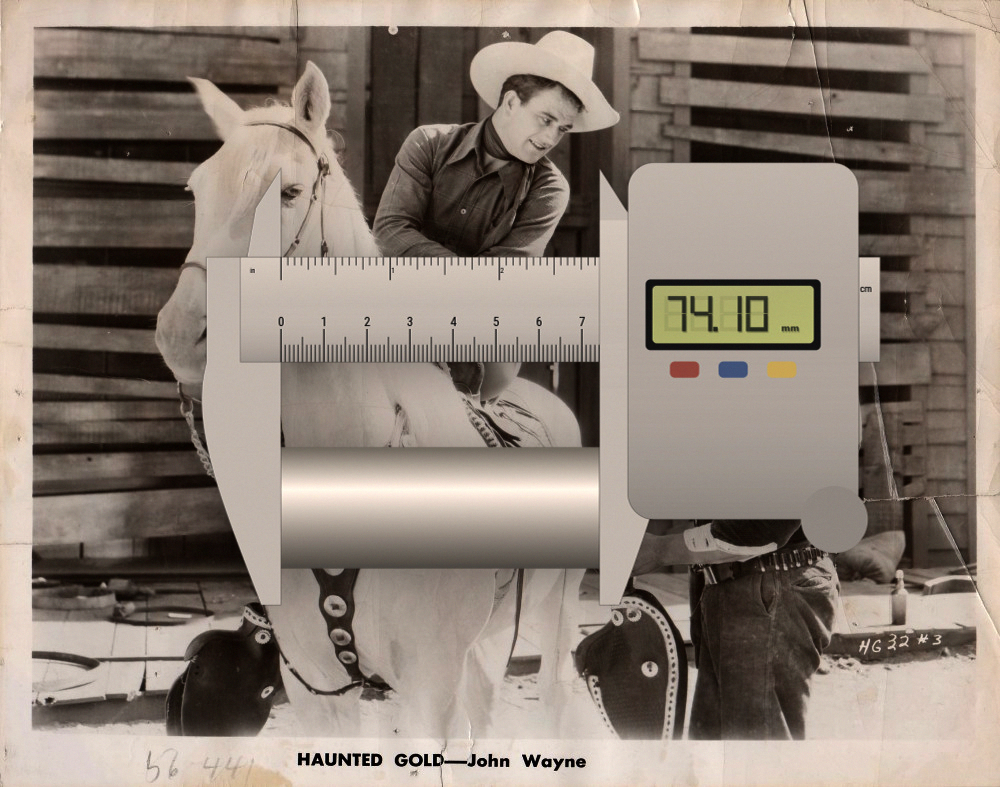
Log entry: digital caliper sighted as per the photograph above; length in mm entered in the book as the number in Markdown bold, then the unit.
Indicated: **74.10** mm
